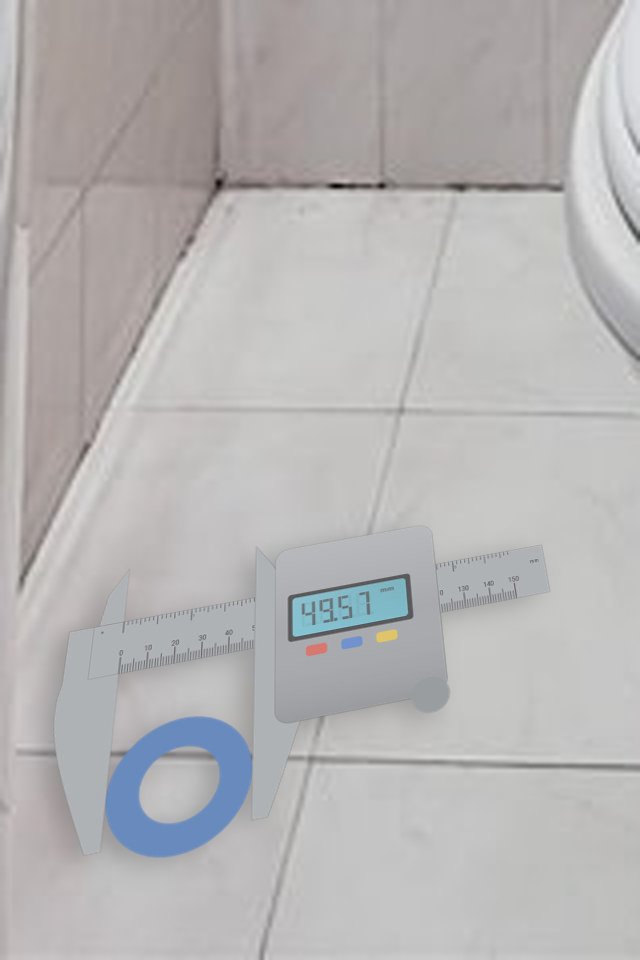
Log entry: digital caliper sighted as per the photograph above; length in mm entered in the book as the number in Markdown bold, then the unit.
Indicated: **49.57** mm
